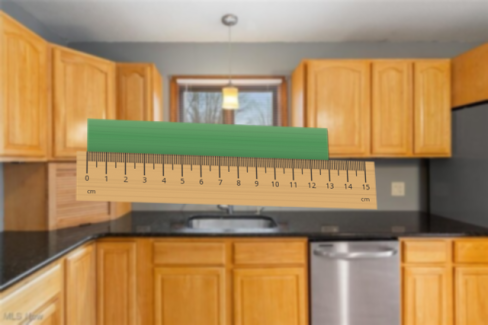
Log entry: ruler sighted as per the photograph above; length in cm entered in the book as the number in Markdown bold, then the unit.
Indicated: **13** cm
